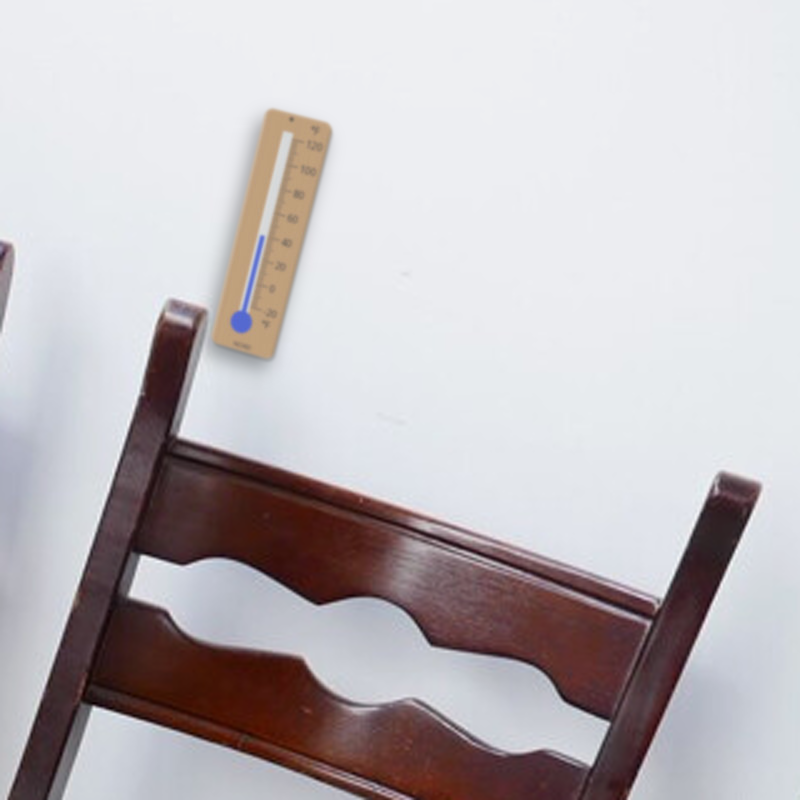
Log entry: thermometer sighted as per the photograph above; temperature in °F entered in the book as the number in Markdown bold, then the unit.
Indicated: **40** °F
